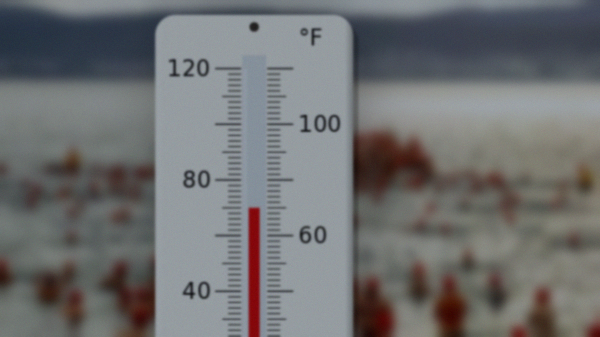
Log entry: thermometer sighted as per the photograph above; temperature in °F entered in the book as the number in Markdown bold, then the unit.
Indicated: **70** °F
